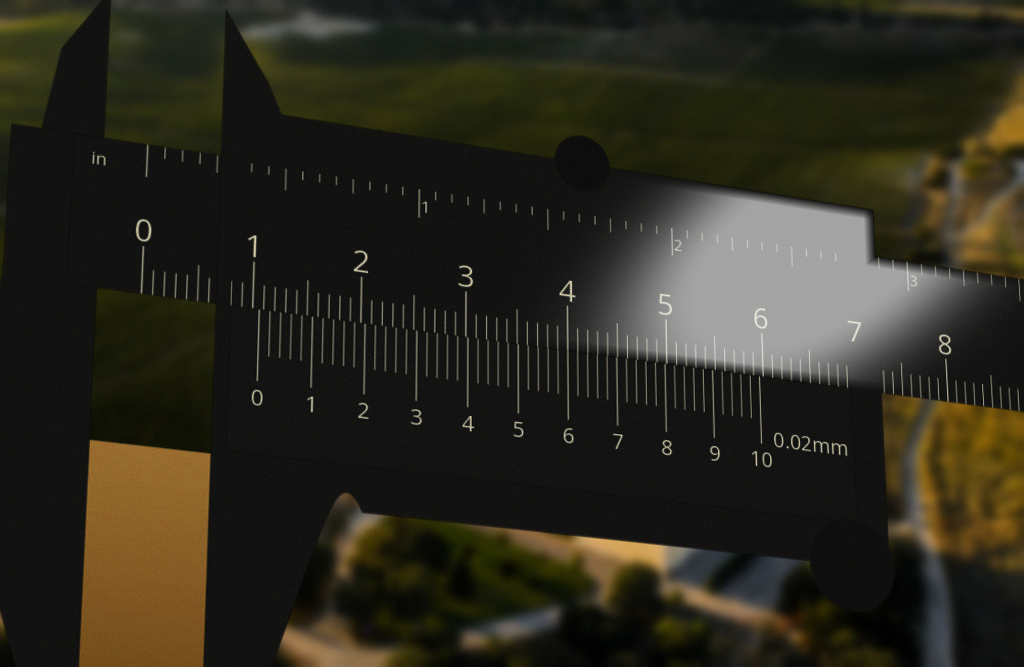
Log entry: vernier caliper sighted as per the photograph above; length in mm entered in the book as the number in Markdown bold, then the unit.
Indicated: **10.6** mm
